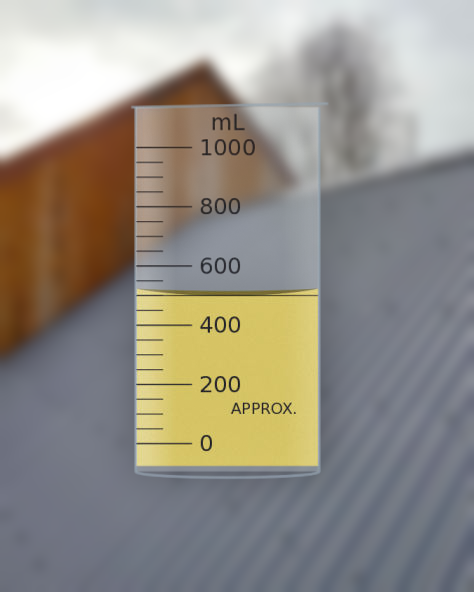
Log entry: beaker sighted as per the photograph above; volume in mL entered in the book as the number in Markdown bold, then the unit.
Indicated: **500** mL
